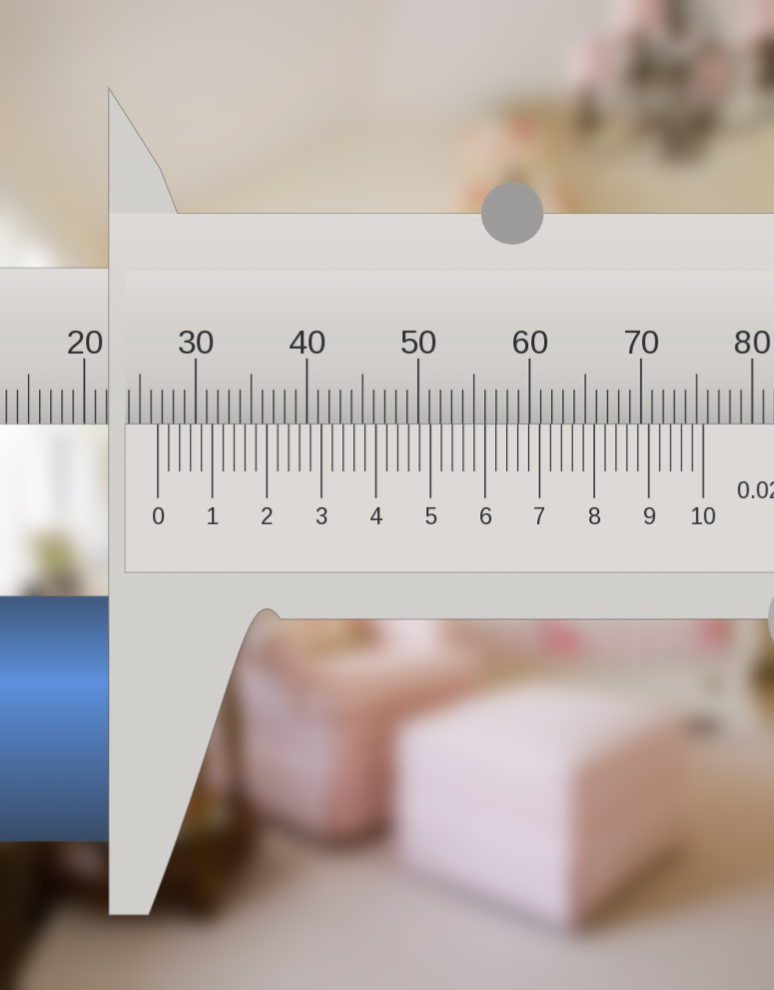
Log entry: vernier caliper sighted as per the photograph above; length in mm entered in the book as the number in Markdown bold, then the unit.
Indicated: **26.6** mm
